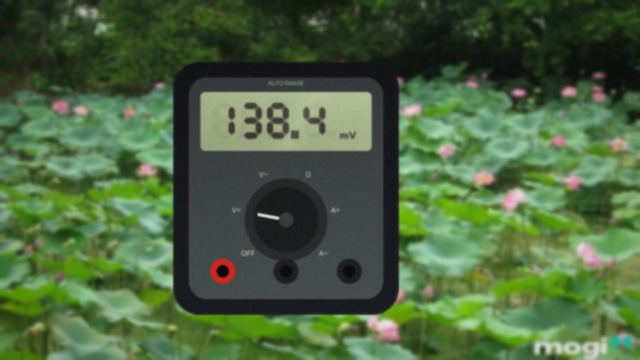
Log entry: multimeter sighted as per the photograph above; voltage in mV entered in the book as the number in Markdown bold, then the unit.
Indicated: **138.4** mV
